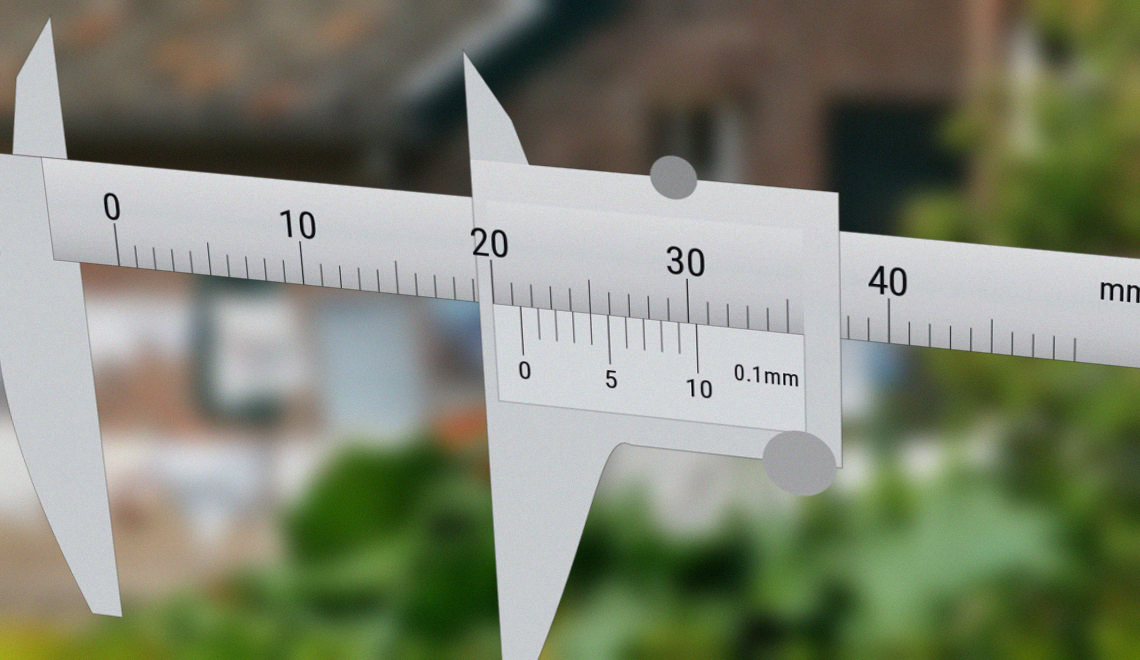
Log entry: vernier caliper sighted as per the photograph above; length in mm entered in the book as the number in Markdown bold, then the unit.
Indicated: **21.4** mm
